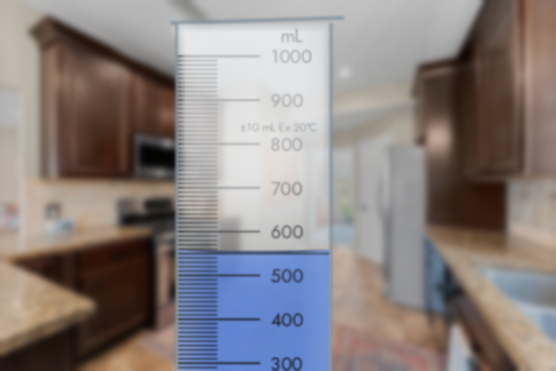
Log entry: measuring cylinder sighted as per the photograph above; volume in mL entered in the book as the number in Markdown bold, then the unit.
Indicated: **550** mL
